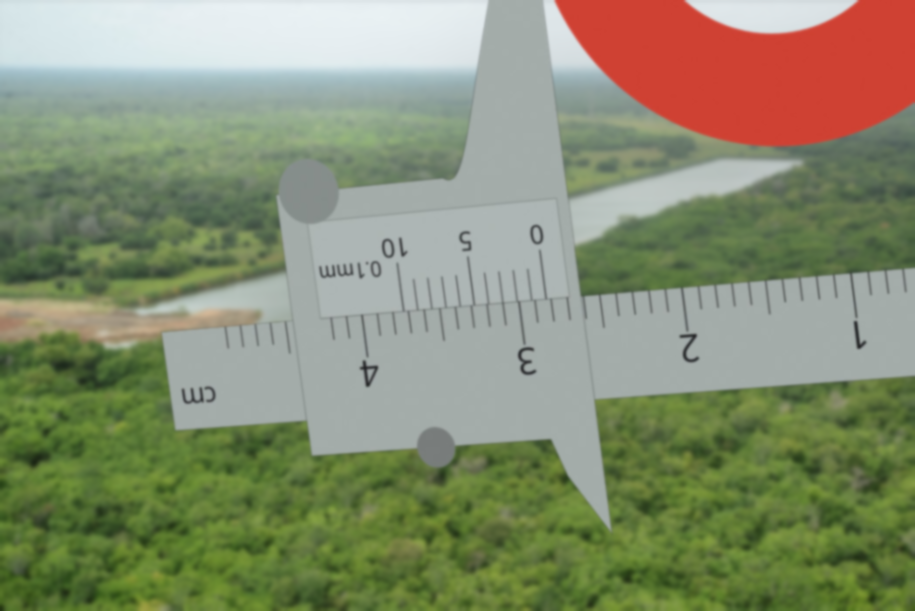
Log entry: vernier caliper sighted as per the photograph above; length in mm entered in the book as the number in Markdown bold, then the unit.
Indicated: **28.3** mm
